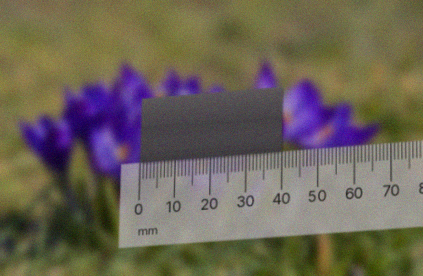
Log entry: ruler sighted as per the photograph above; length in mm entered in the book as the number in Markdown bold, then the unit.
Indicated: **40** mm
